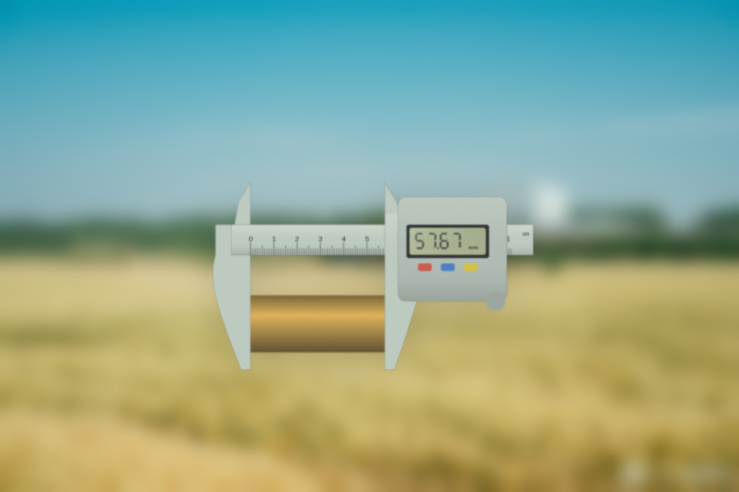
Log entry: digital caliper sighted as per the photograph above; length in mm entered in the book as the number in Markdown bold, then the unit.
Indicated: **57.67** mm
